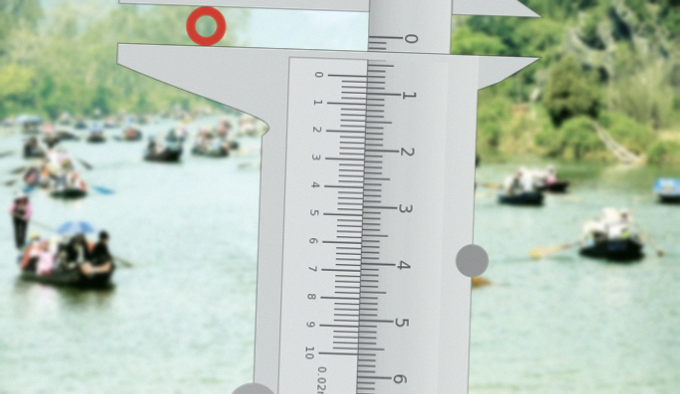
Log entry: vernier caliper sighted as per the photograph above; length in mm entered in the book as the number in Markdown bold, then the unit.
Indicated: **7.0** mm
